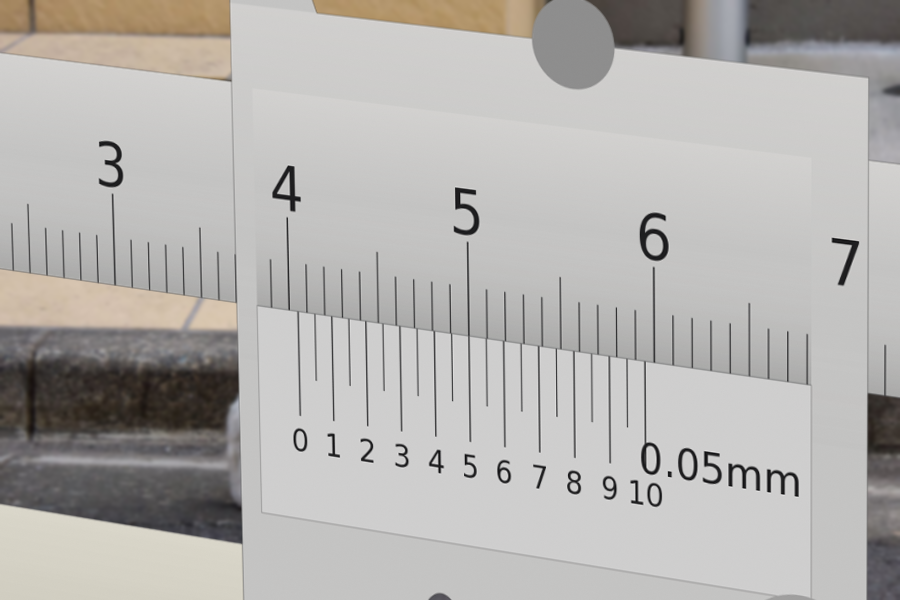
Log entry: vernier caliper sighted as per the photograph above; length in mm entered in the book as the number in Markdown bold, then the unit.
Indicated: **40.5** mm
